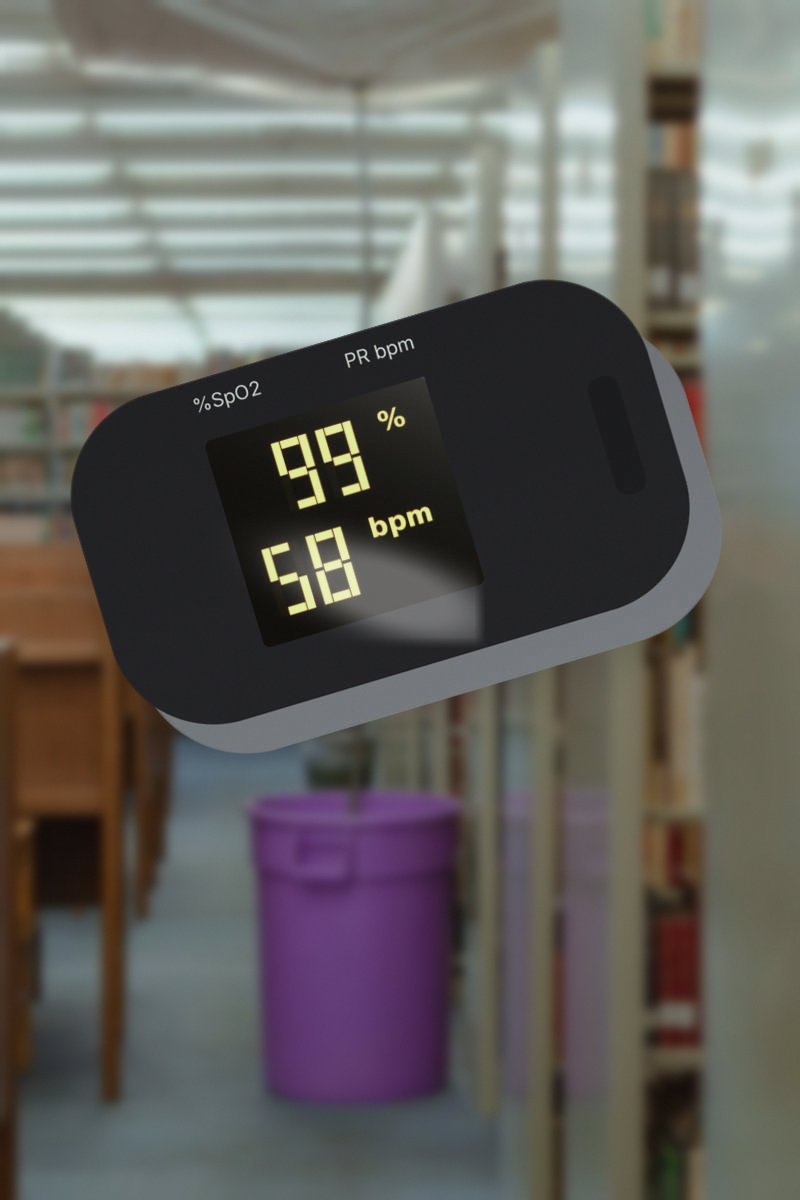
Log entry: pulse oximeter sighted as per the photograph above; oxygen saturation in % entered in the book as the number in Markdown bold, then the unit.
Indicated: **99** %
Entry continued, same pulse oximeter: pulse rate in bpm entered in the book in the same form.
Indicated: **58** bpm
